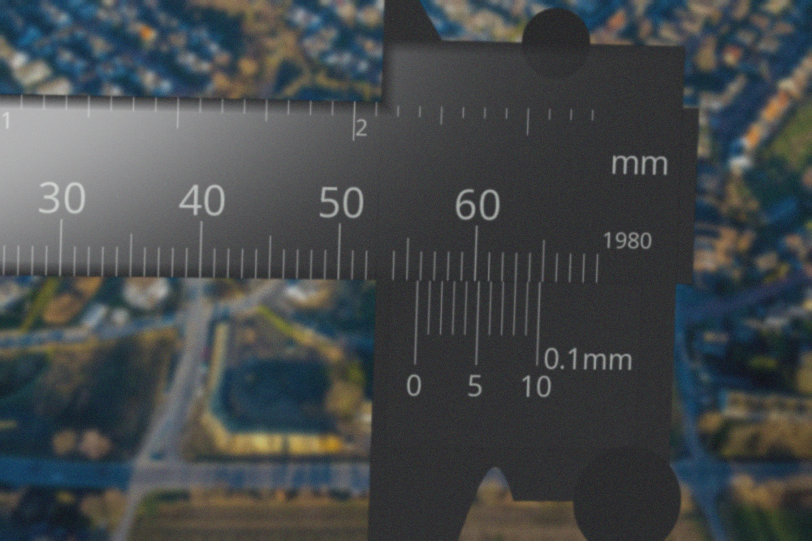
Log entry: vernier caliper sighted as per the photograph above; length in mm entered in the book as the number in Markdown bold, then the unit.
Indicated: **55.8** mm
